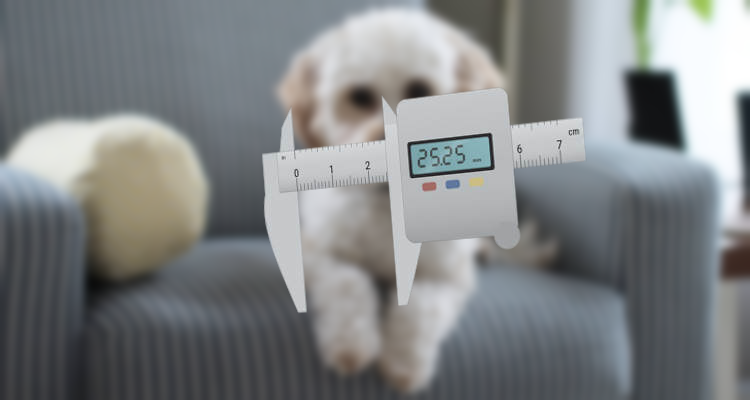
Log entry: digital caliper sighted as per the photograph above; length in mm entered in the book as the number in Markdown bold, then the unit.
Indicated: **25.25** mm
